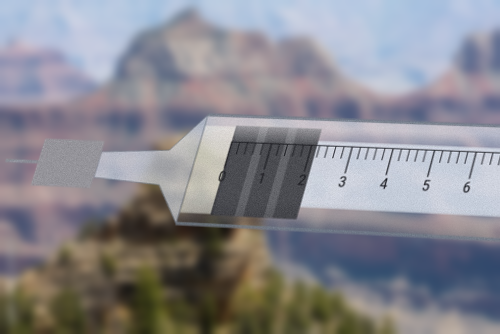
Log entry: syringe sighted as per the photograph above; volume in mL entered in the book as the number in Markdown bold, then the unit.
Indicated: **0** mL
